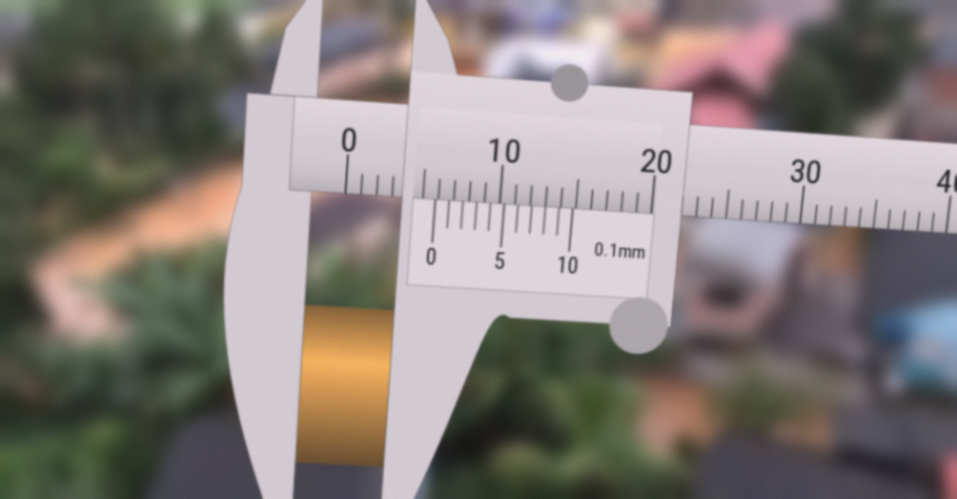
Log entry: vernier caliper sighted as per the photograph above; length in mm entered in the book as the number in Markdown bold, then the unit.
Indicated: **5.8** mm
